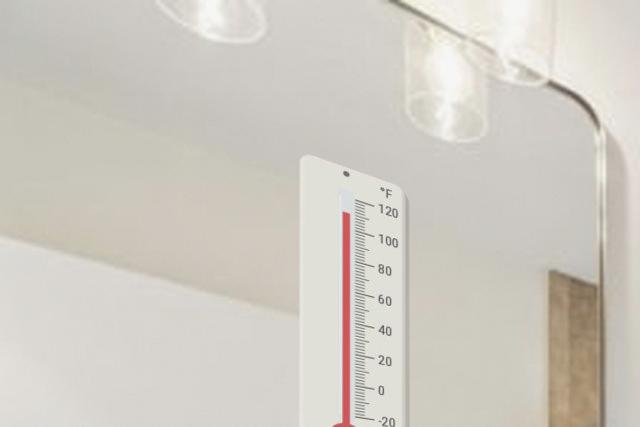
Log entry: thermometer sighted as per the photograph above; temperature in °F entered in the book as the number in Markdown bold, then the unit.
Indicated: **110** °F
